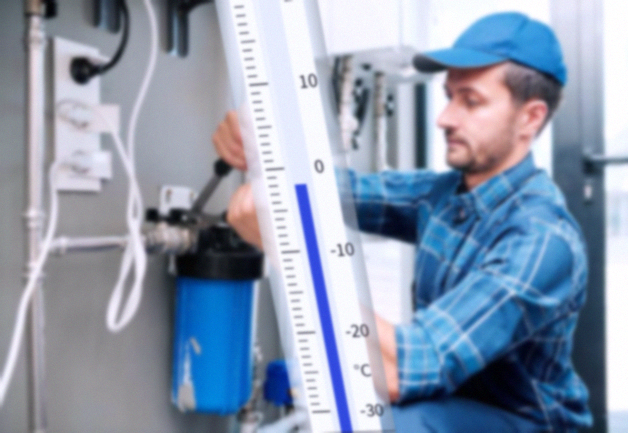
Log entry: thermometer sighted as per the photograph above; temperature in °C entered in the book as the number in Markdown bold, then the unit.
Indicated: **-2** °C
